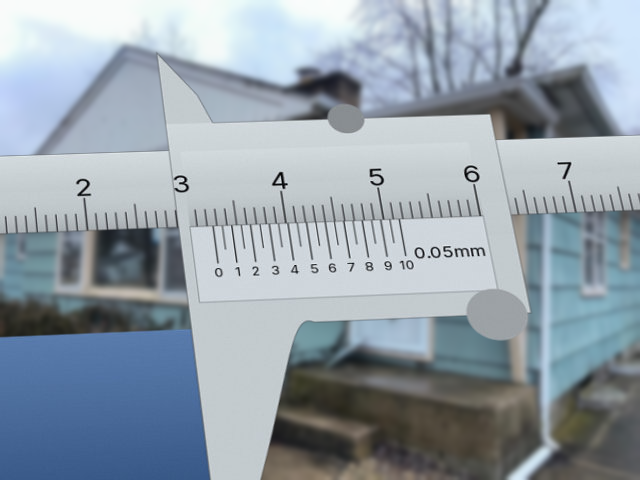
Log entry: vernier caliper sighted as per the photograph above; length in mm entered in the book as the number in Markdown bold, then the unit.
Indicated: **32.6** mm
